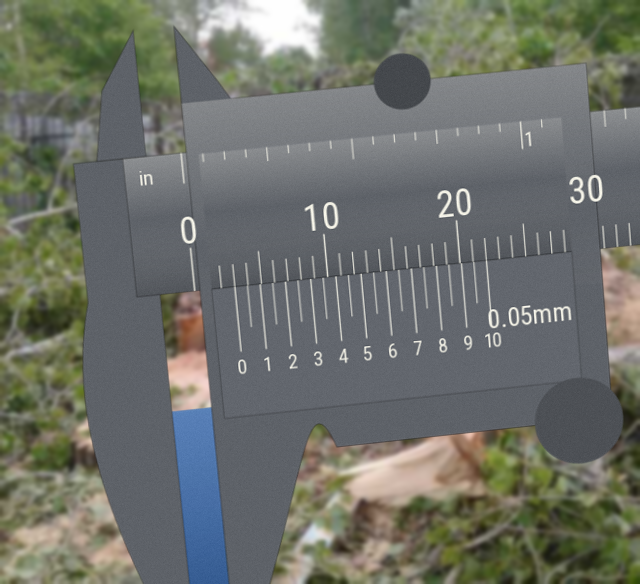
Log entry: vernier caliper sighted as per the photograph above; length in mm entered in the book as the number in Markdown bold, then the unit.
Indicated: **3.0** mm
